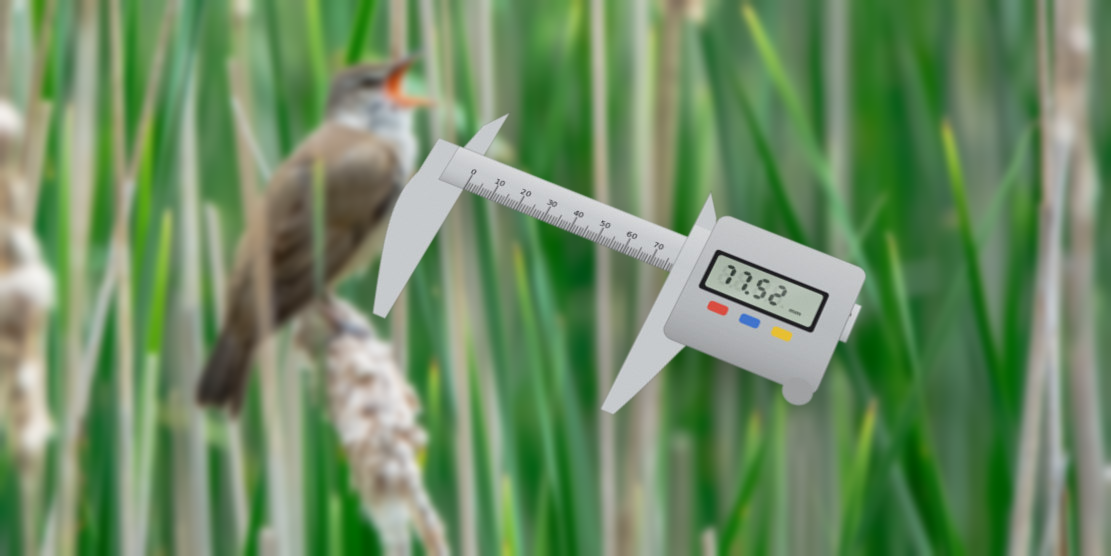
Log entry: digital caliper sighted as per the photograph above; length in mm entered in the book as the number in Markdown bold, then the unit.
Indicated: **77.52** mm
